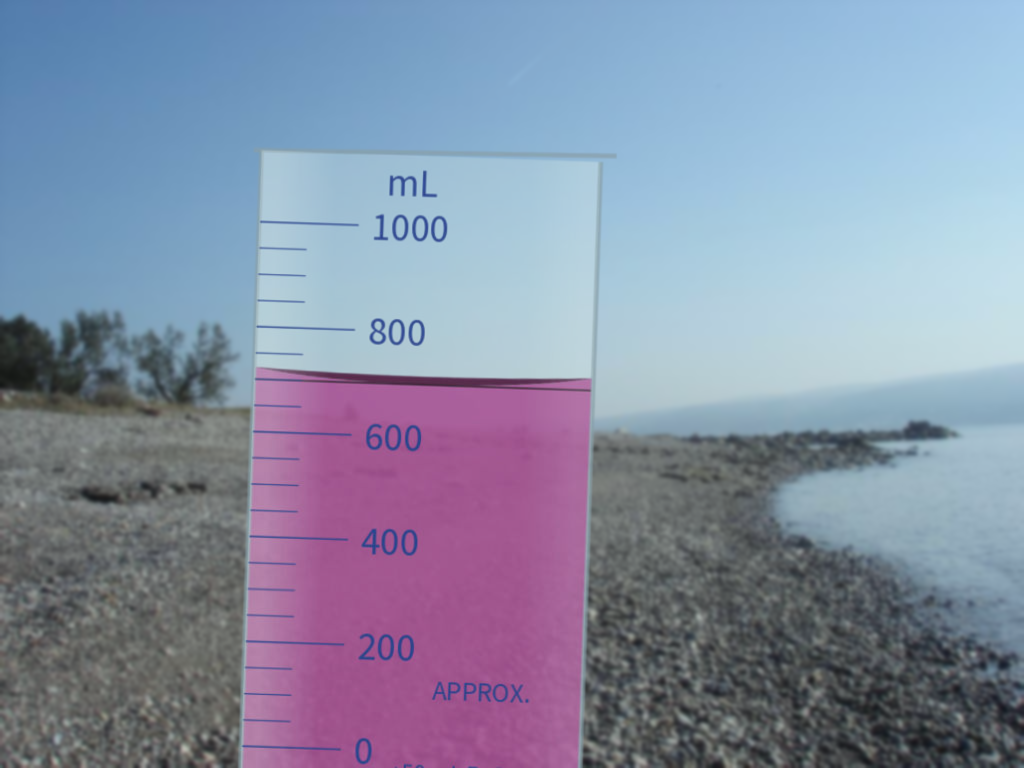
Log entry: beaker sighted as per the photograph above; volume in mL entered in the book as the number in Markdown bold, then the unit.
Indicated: **700** mL
